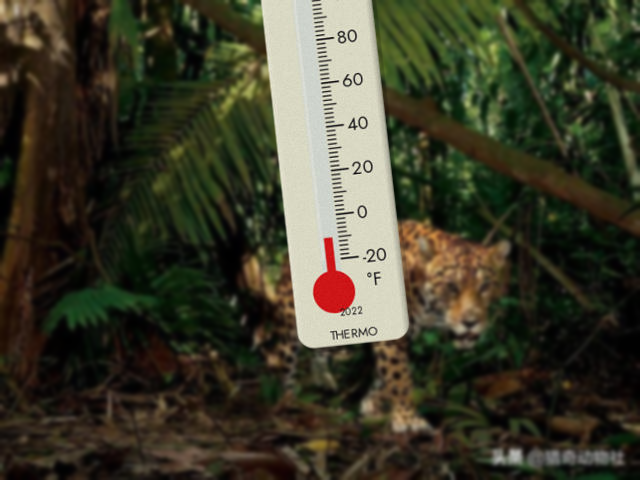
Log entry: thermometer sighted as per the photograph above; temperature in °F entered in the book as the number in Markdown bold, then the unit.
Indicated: **-10** °F
